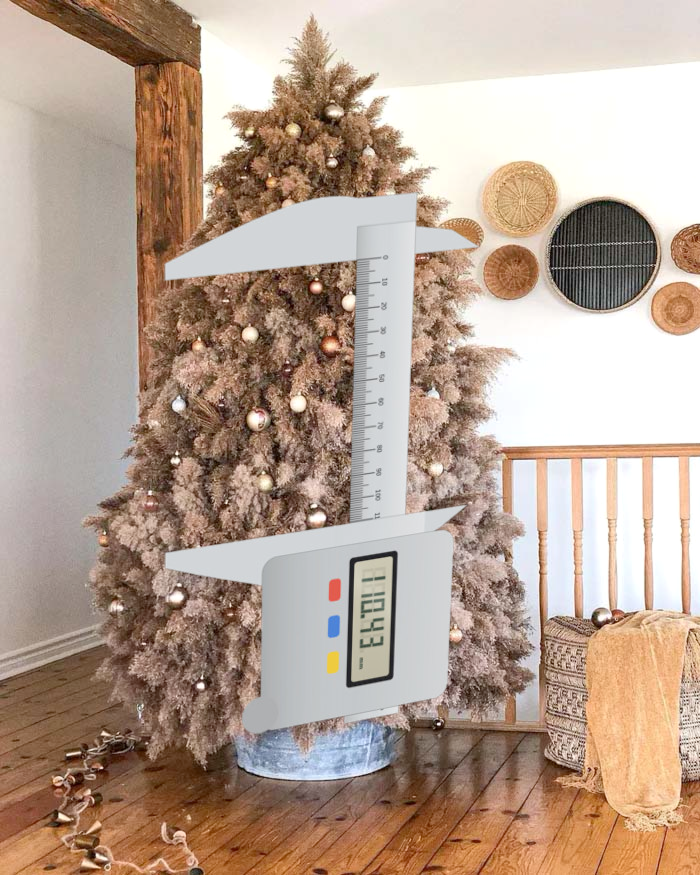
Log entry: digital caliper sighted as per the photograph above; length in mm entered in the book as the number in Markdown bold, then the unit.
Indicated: **110.43** mm
